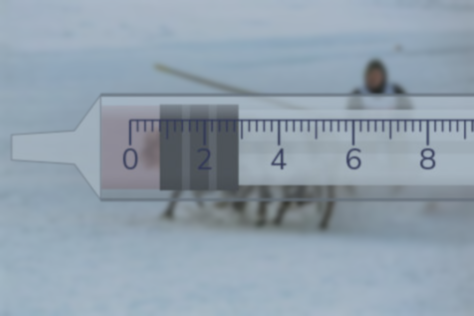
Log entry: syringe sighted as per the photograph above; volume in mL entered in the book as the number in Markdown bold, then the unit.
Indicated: **0.8** mL
